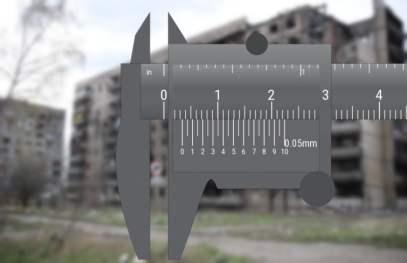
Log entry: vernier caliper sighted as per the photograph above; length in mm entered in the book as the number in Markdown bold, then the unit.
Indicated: **3.4** mm
